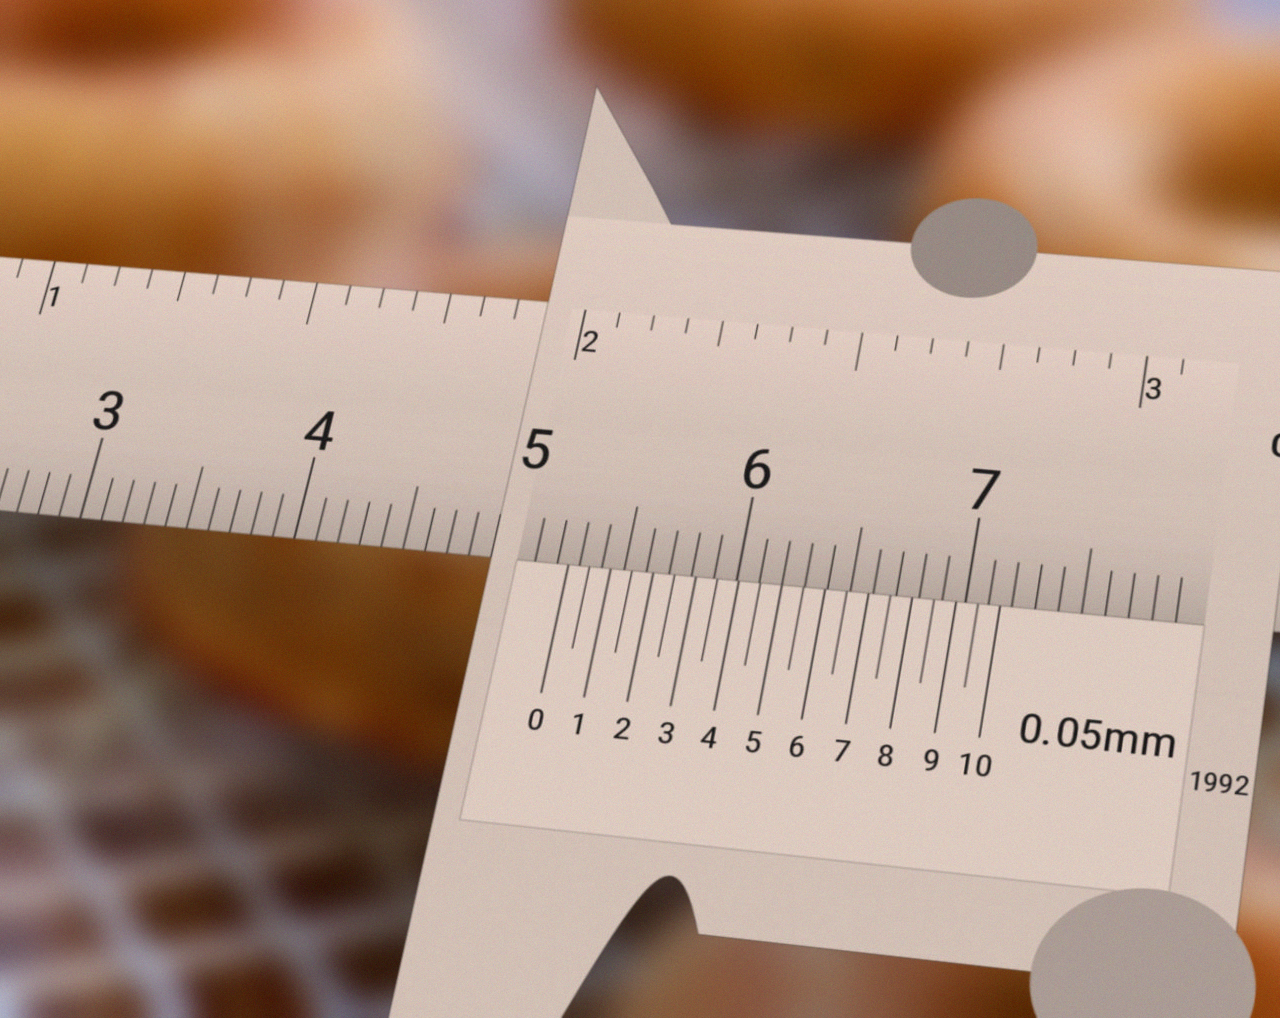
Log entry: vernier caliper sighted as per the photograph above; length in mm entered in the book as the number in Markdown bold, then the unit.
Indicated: **52.5** mm
